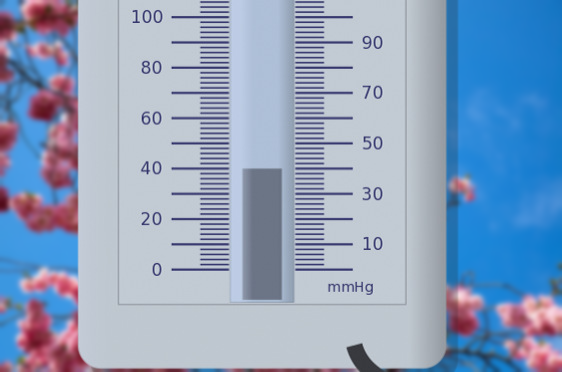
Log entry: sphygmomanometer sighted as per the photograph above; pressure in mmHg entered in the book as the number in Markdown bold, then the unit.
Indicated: **40** mmHg
